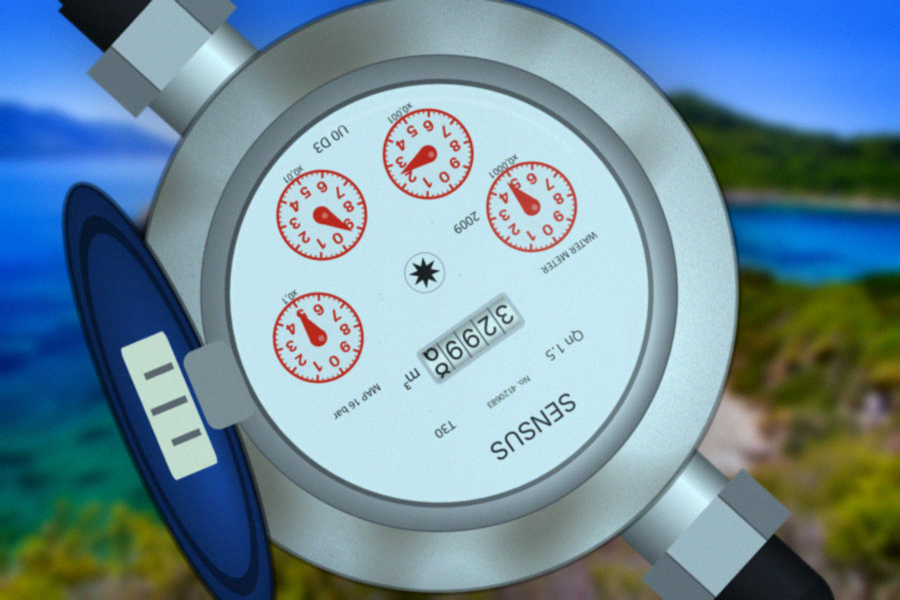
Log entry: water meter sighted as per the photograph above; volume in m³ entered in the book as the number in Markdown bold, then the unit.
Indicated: **32998.4924** m³
